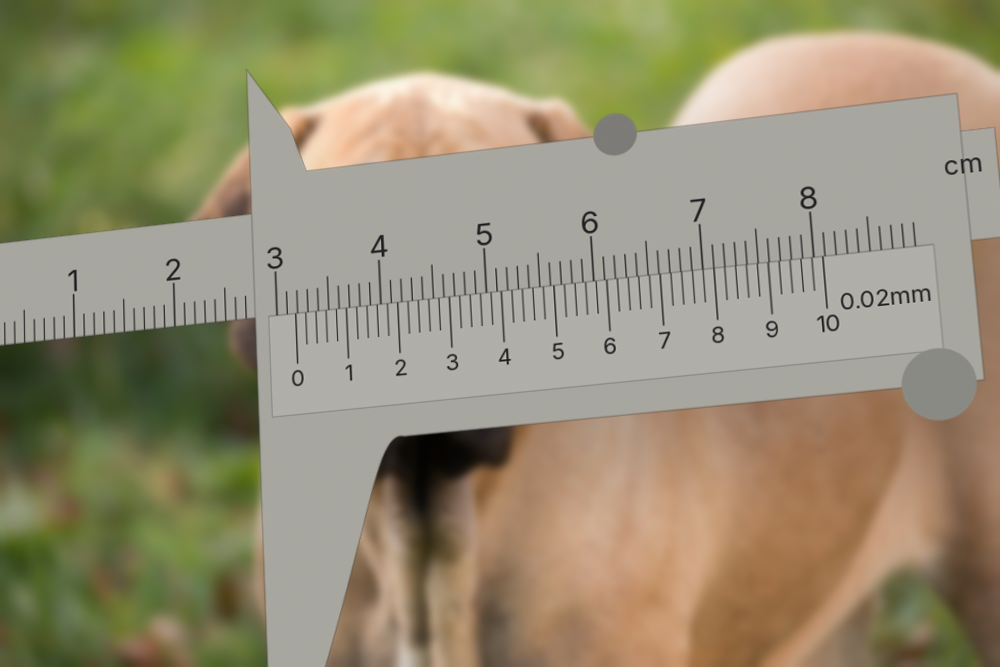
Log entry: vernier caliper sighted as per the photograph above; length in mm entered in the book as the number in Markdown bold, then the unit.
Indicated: **31.8** mm
